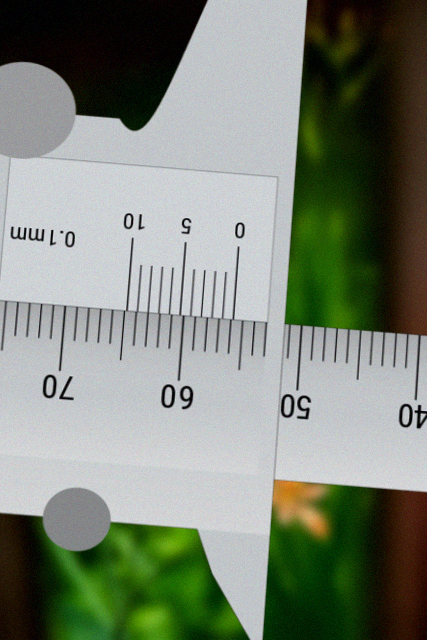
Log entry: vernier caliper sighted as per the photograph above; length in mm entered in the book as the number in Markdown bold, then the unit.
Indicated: **55.8** mm
